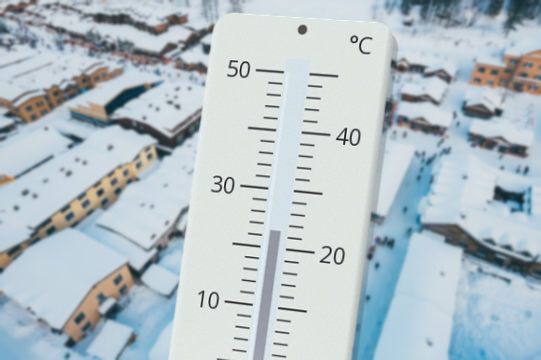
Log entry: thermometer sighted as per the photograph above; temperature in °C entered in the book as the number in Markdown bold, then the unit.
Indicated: **23** °C
